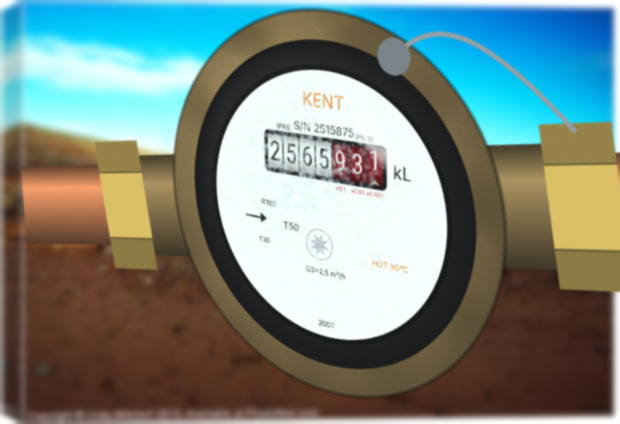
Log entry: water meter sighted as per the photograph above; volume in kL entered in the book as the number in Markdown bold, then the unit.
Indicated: **2565.931** kL
